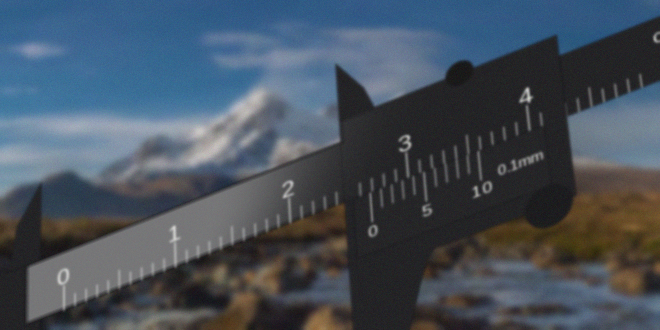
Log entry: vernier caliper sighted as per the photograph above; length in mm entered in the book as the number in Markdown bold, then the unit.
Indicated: **26.8** mm
